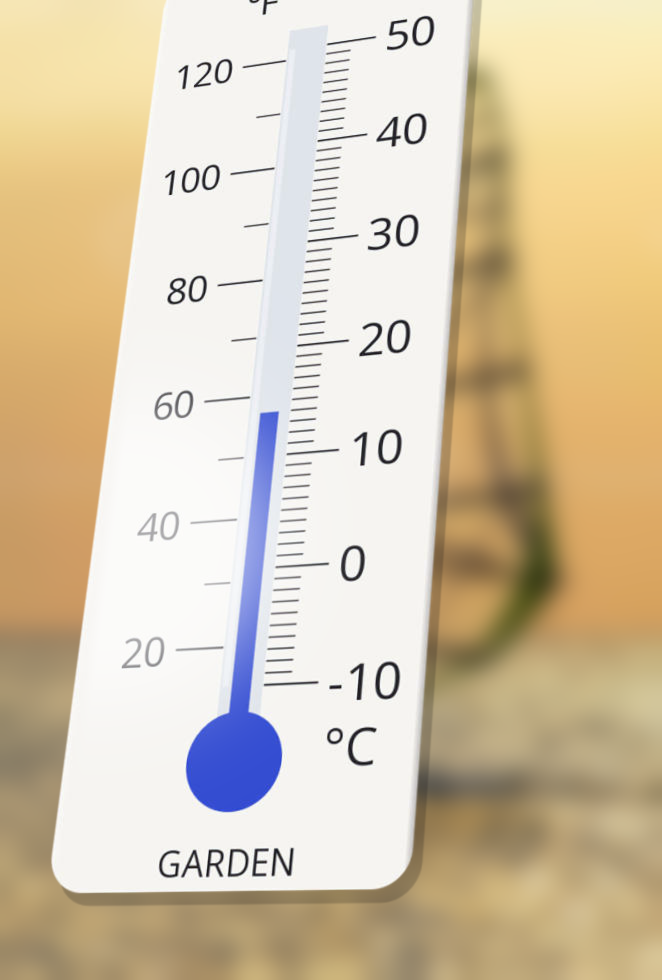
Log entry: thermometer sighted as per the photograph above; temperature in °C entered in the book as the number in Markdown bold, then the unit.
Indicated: **14** °C
